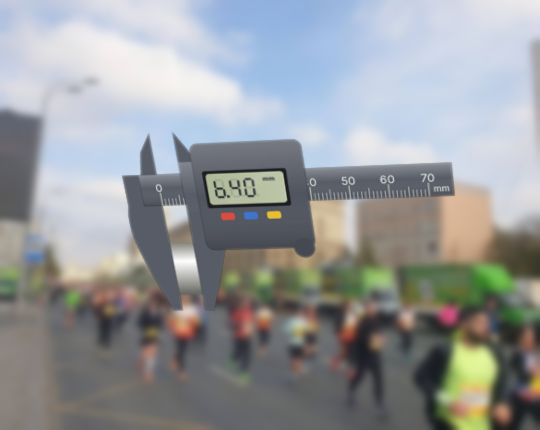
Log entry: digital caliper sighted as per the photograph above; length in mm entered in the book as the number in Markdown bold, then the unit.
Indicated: **6.40** mm
